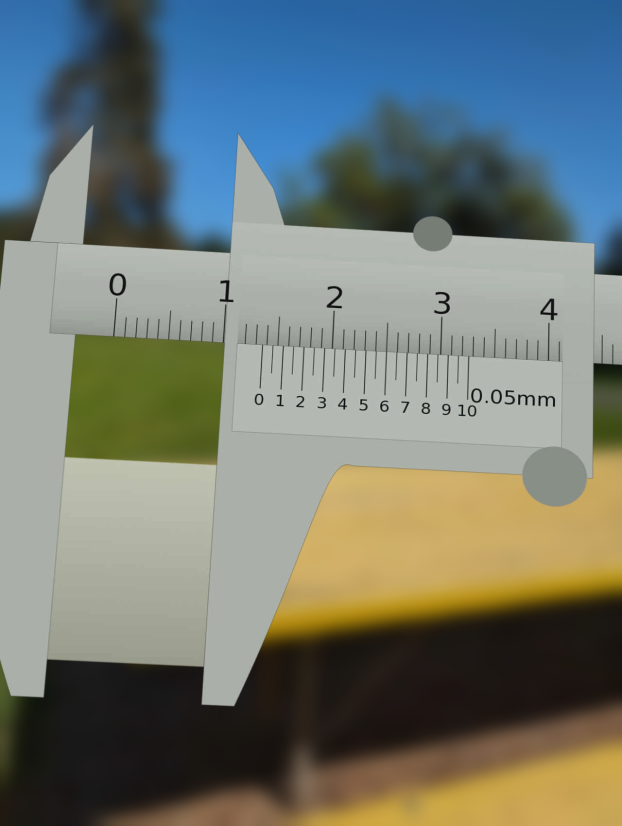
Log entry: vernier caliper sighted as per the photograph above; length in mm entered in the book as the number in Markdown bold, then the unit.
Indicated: **13.6** mm
